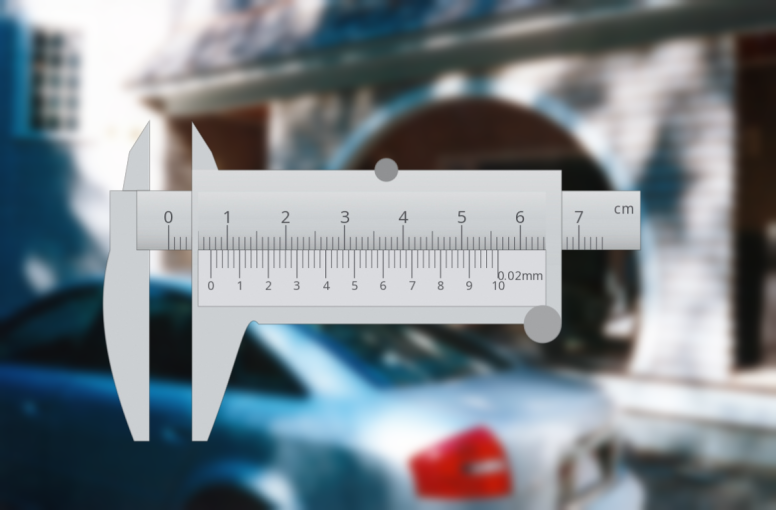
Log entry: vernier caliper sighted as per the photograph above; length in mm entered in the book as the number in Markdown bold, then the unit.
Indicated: **7.2** mm
